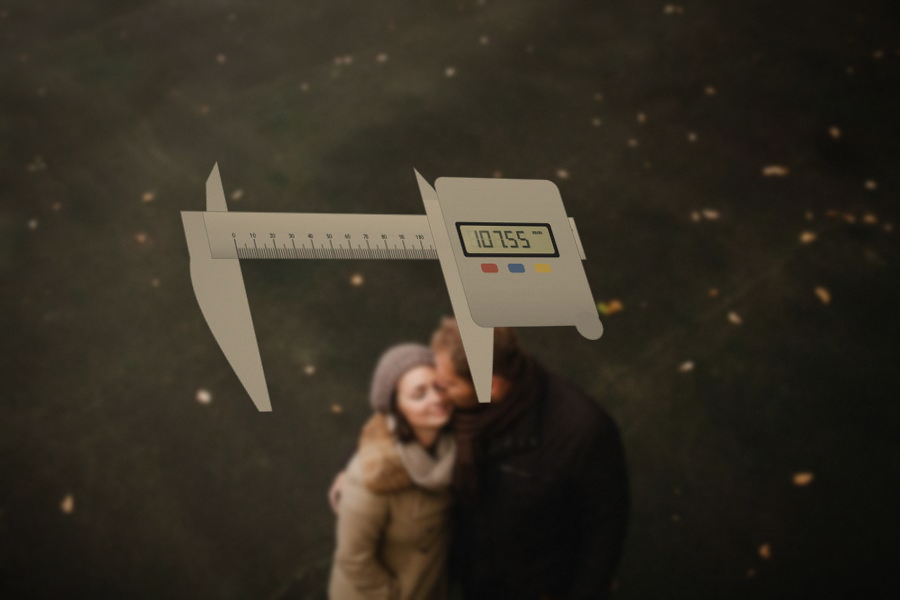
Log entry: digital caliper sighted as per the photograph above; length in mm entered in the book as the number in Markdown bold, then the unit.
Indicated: **107.55** mm
